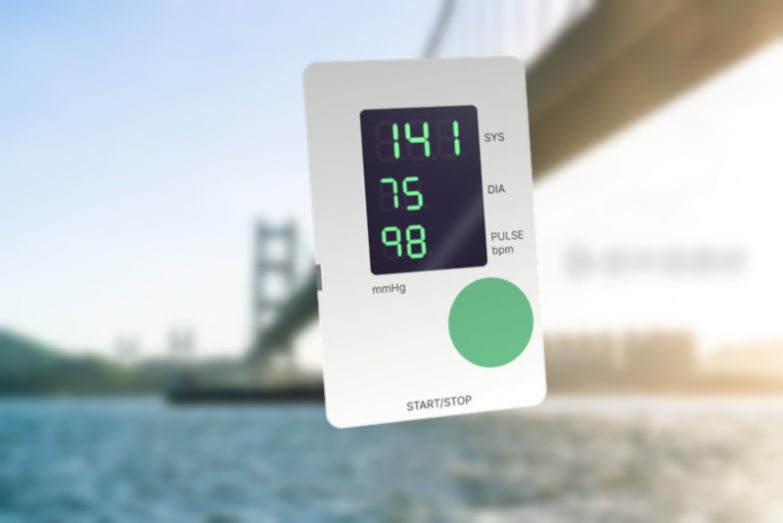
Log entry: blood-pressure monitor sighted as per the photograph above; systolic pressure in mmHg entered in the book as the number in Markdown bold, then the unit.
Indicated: **141** mmHg
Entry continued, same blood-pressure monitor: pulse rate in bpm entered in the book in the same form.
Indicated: **98** bpm
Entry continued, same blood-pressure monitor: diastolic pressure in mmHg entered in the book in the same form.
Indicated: **75** mmHg
